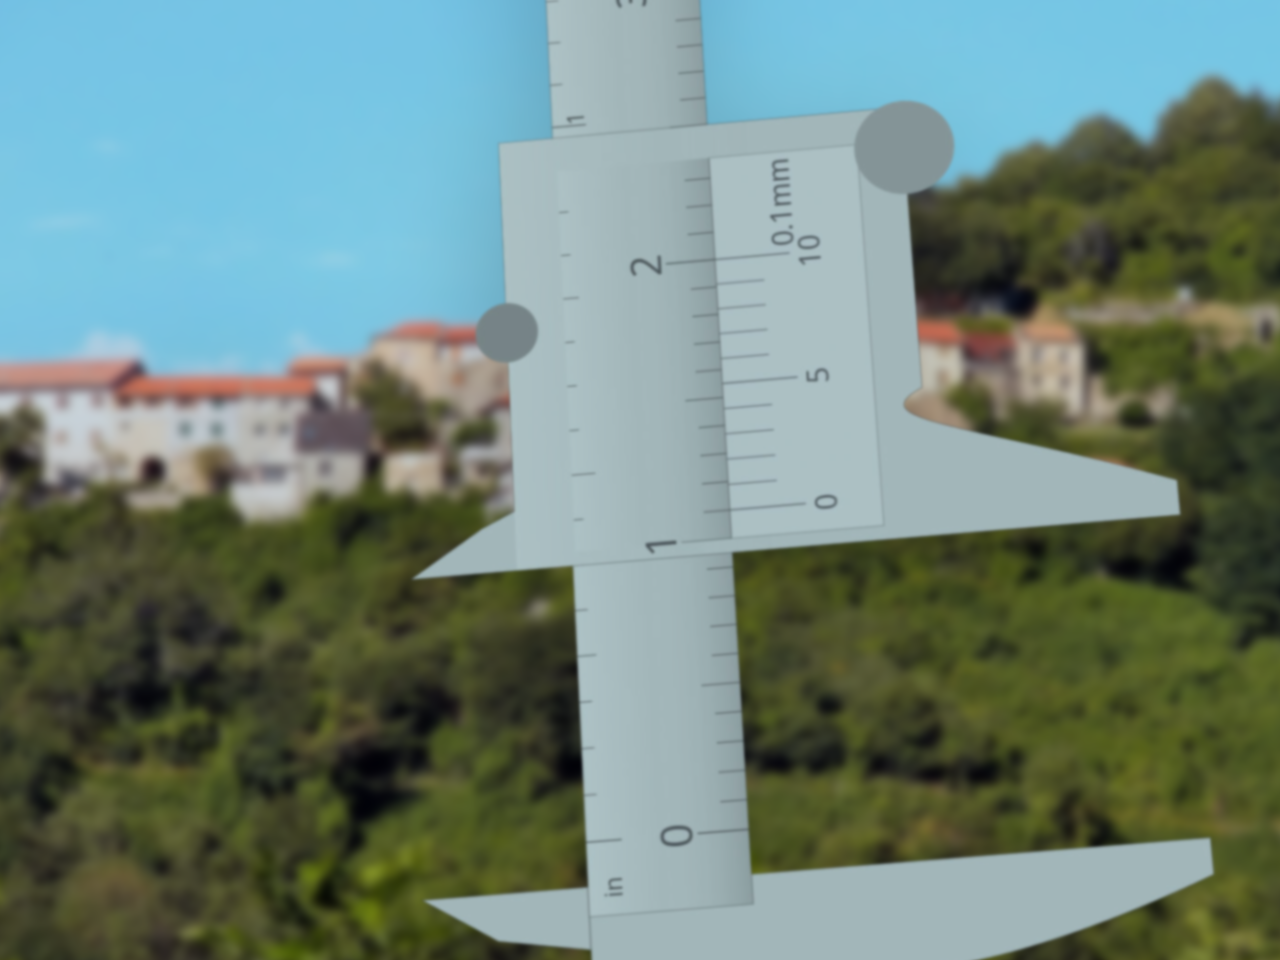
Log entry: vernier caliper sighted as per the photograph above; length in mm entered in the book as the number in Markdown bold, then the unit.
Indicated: **11.0** mm
